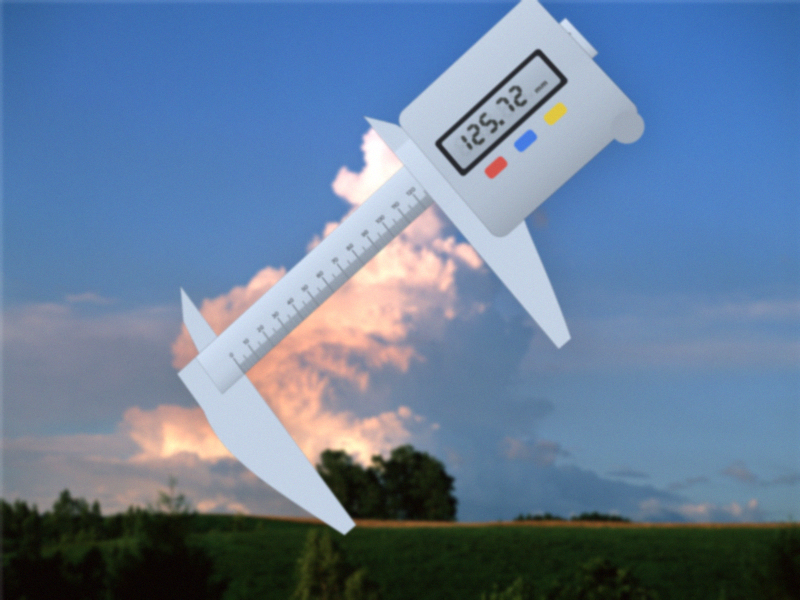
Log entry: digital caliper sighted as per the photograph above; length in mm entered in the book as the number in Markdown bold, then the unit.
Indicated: **125.72** mm
